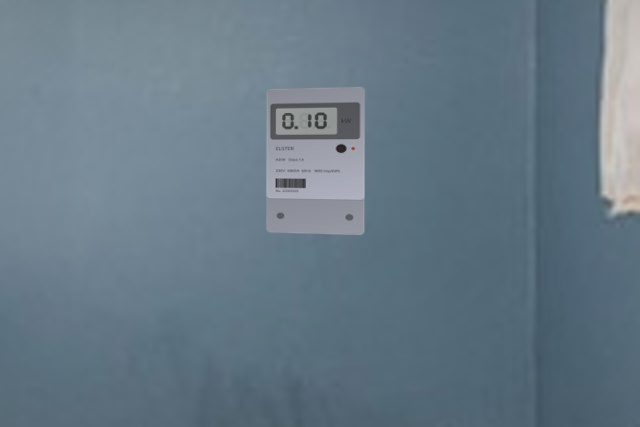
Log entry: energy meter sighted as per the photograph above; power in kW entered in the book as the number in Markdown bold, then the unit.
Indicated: **0.10** kW
